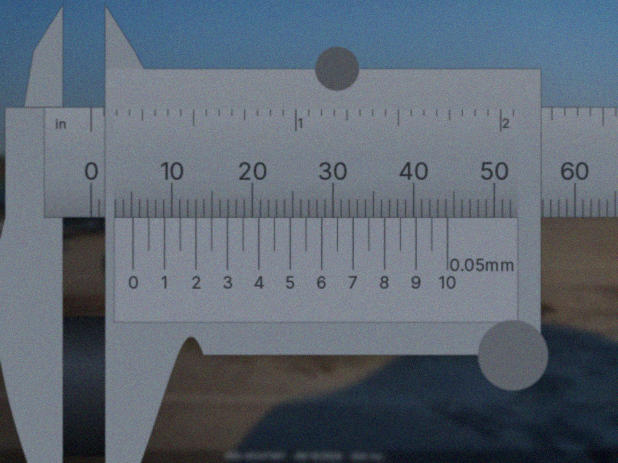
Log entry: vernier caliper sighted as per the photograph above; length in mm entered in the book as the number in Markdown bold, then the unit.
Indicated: **5.2** mm
